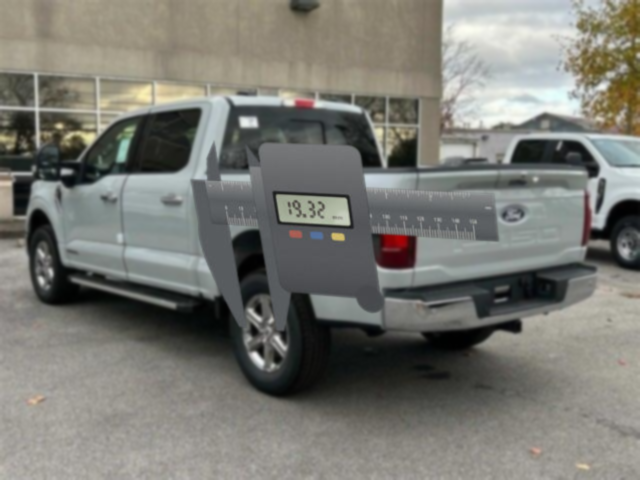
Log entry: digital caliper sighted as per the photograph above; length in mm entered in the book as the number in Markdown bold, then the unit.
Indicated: **19.32** mm
